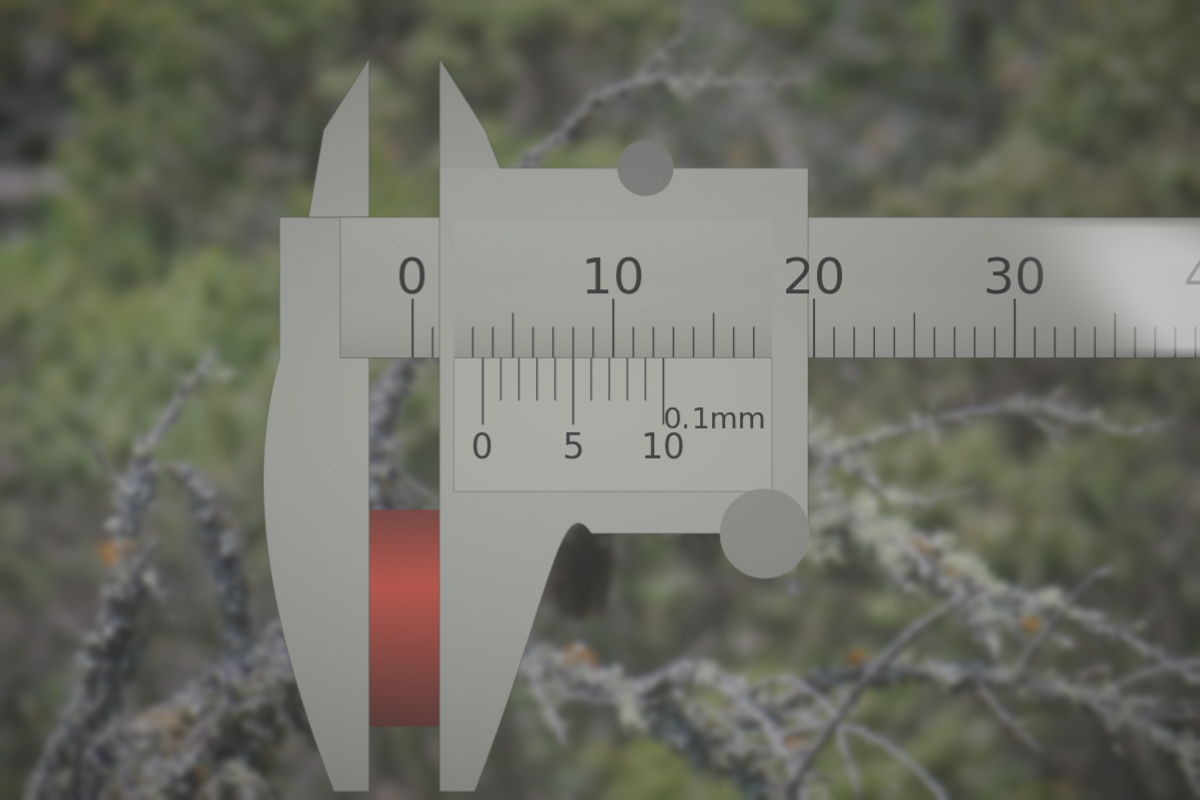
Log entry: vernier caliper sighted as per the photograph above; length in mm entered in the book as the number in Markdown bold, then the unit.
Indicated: **3.5** mm
